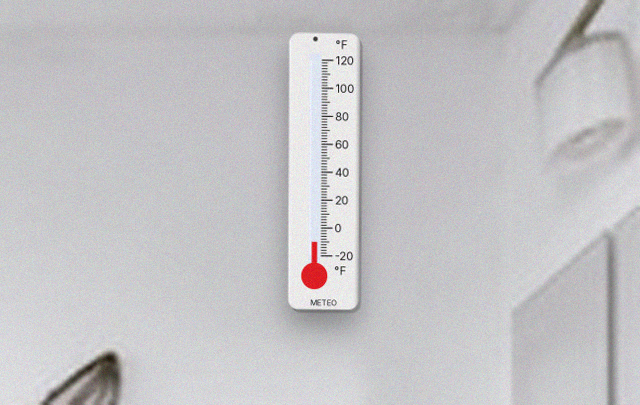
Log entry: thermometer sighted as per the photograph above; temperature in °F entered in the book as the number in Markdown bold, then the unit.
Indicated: **-10** °F
